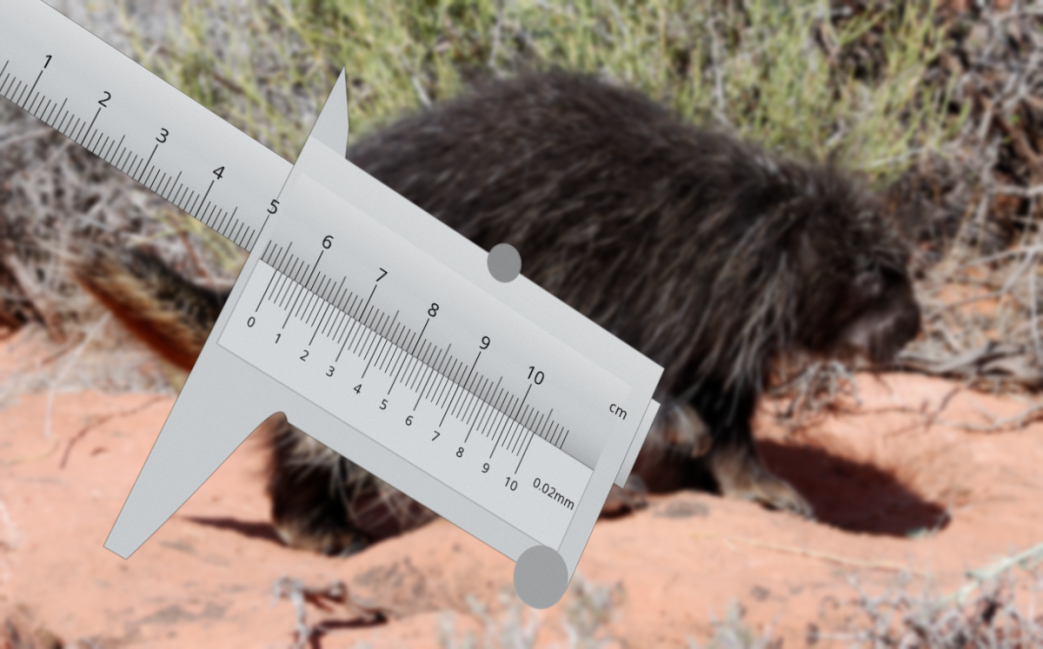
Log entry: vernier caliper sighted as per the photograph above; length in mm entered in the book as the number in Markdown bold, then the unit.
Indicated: **54.8** mm
